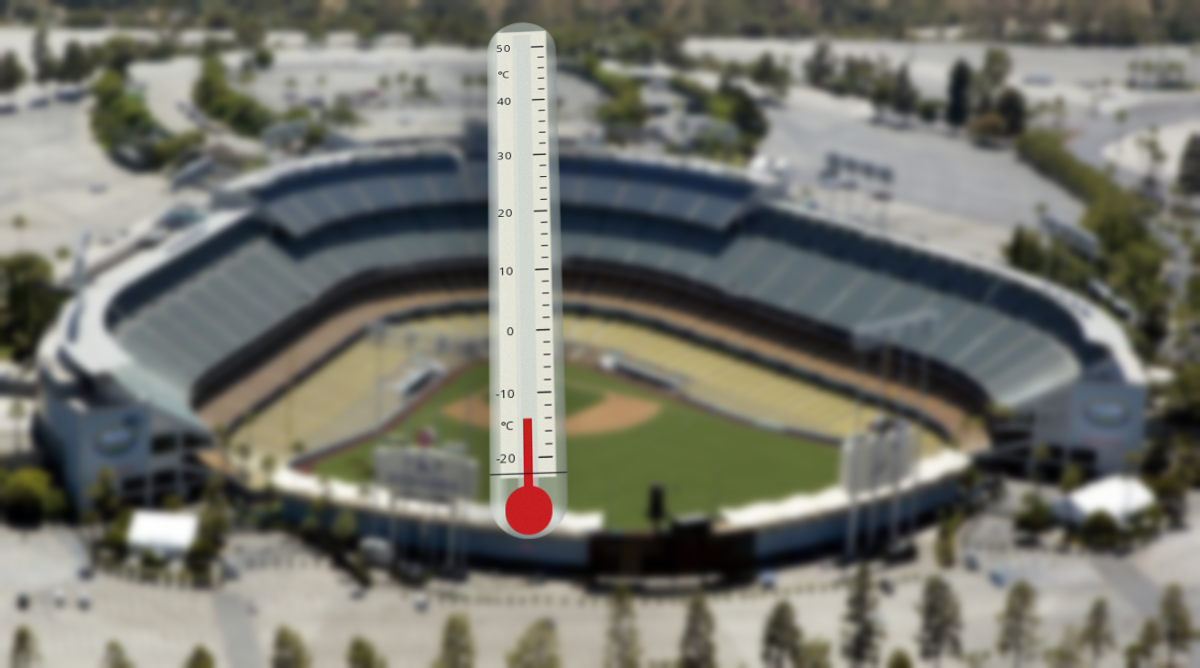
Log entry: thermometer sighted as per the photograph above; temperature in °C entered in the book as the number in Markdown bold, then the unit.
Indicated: **-14** °C
